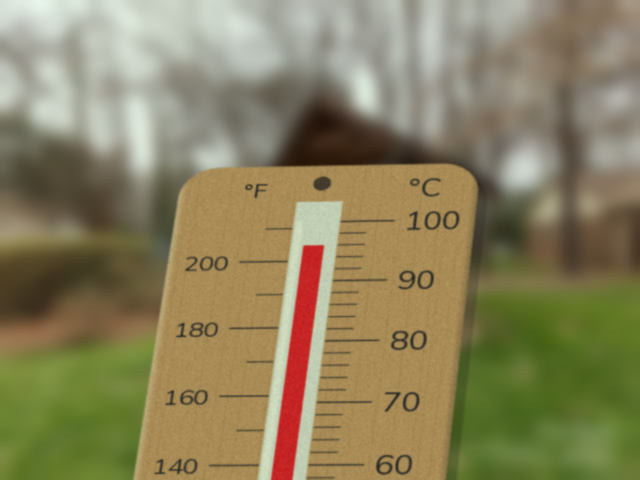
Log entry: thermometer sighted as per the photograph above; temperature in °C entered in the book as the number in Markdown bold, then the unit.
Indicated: **96** °C
